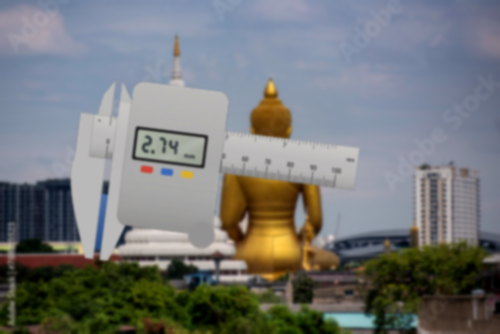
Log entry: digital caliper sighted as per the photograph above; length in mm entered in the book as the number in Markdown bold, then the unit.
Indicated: **2.74** mm
